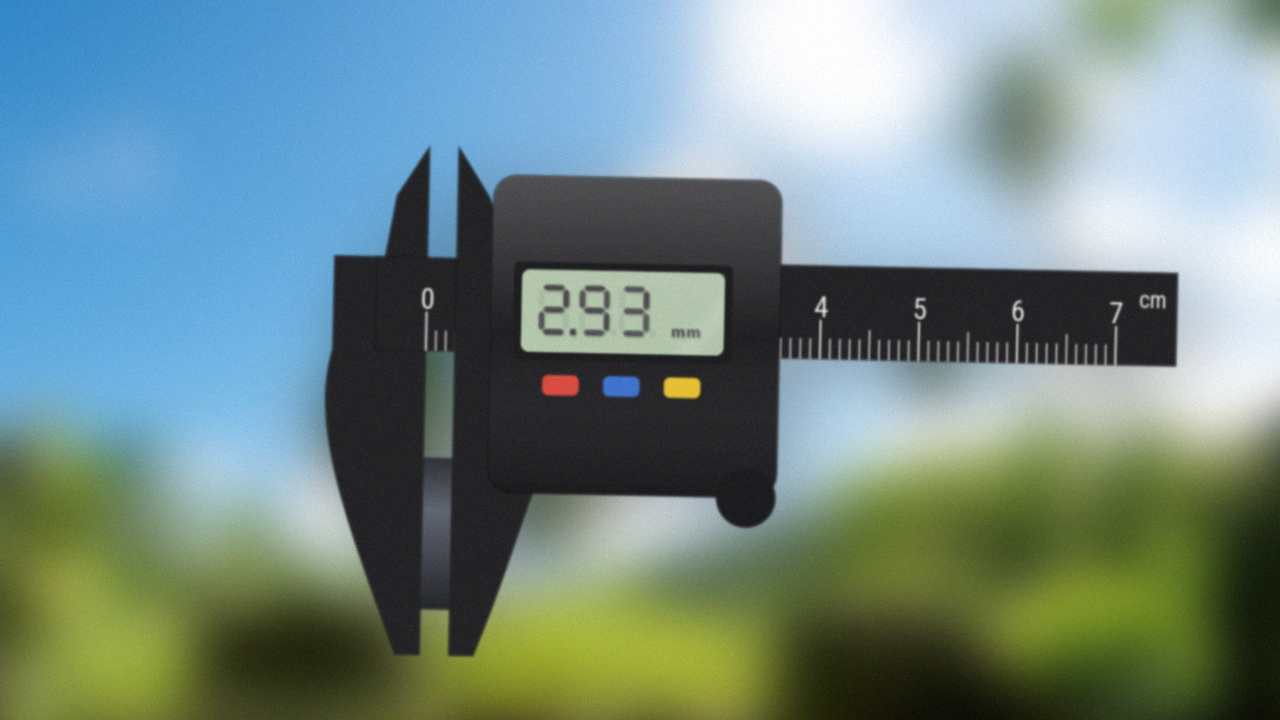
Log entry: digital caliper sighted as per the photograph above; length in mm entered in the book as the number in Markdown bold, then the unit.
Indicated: **2.93** mm
